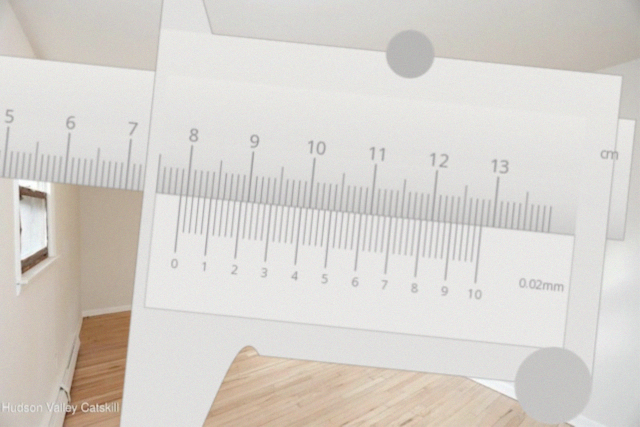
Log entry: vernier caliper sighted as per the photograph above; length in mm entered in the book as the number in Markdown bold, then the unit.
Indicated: **79.0** mm
